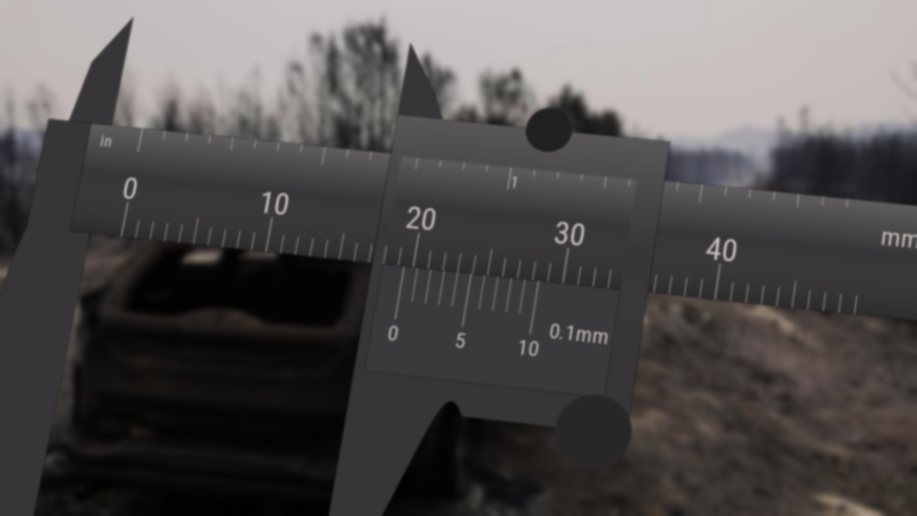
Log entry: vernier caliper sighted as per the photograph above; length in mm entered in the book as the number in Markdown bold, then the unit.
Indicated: **19.4** mm
